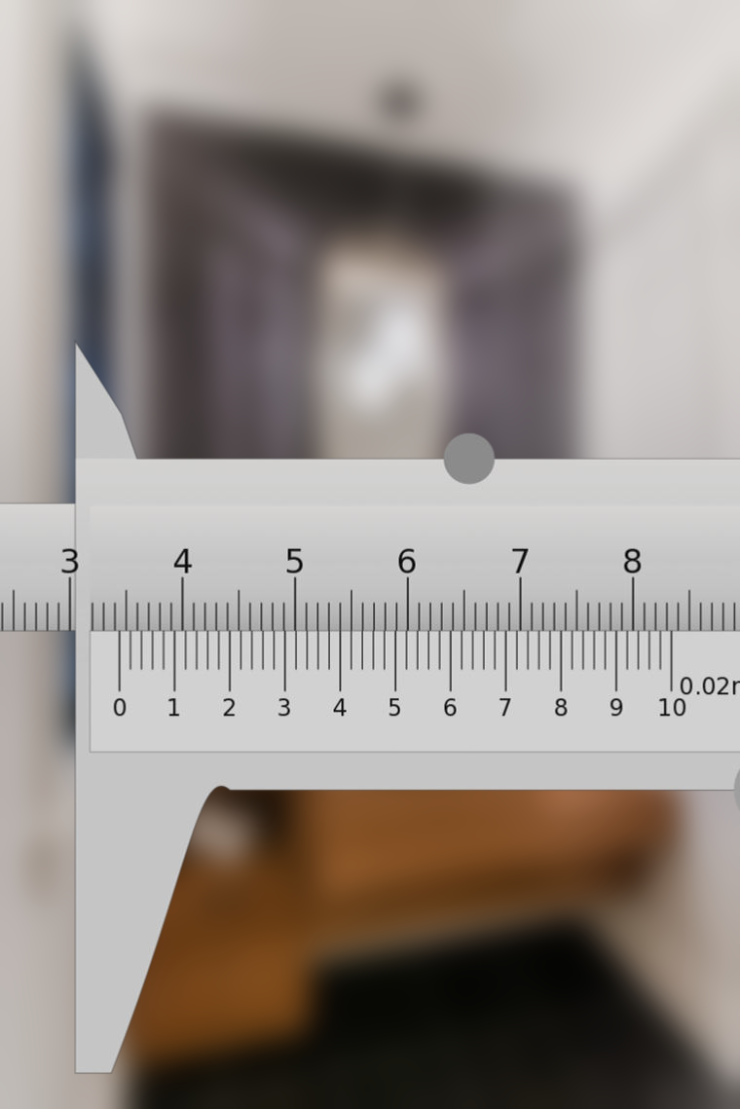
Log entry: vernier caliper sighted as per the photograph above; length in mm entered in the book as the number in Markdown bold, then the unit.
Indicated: **34.4** mm
